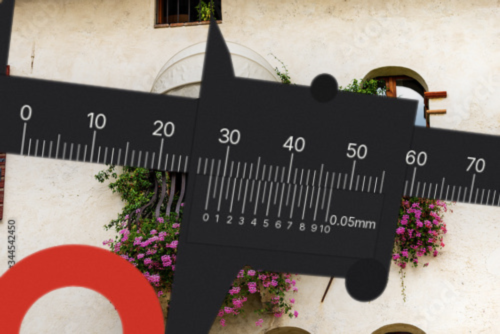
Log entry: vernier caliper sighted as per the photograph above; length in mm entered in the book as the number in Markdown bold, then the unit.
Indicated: **28.0** mm
